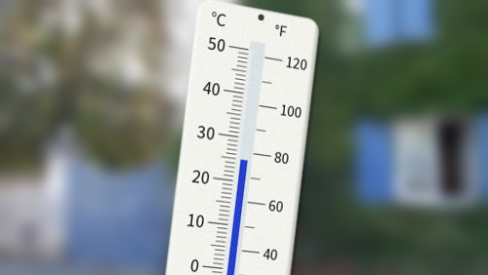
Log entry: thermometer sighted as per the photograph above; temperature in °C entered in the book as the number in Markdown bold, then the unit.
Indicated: **25** °C
